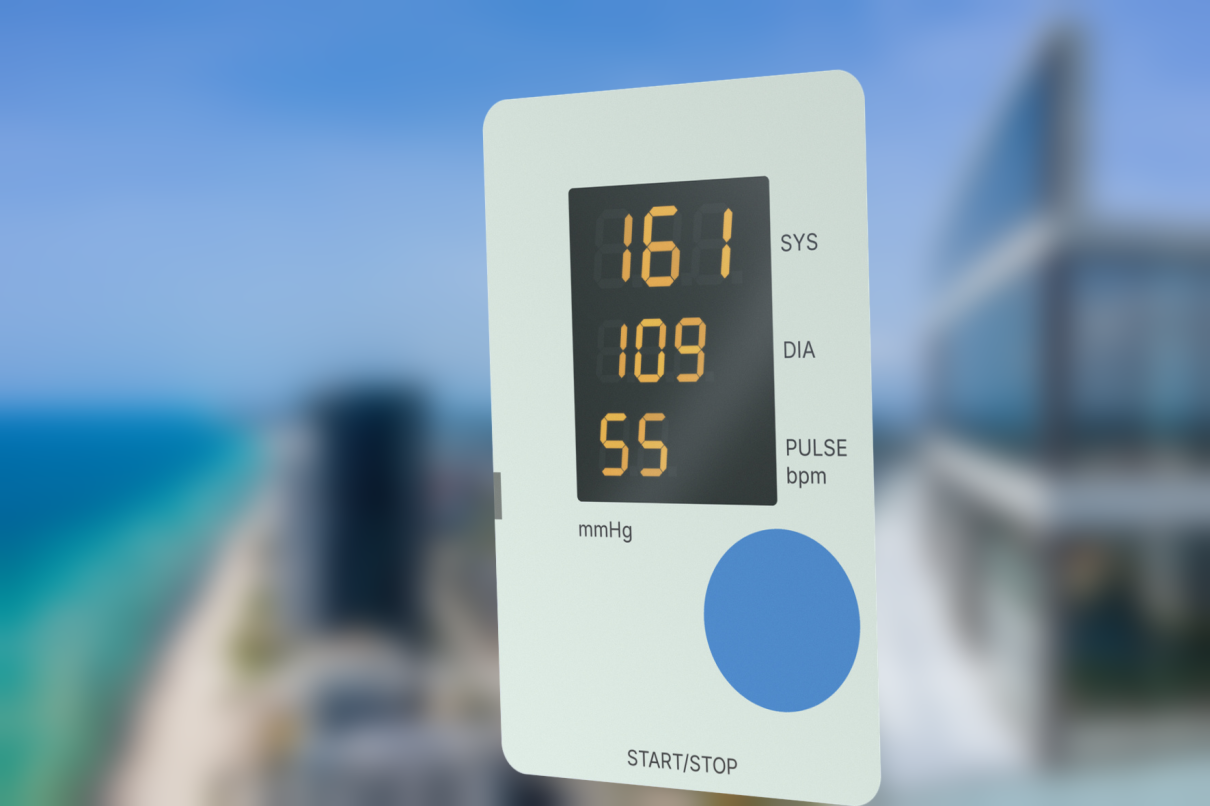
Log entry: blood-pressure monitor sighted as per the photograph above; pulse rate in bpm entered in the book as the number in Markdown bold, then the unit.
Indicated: **55** bpm
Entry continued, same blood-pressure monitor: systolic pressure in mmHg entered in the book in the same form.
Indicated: **161** mmHg
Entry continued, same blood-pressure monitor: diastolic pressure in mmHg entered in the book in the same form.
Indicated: **109** mmHg
